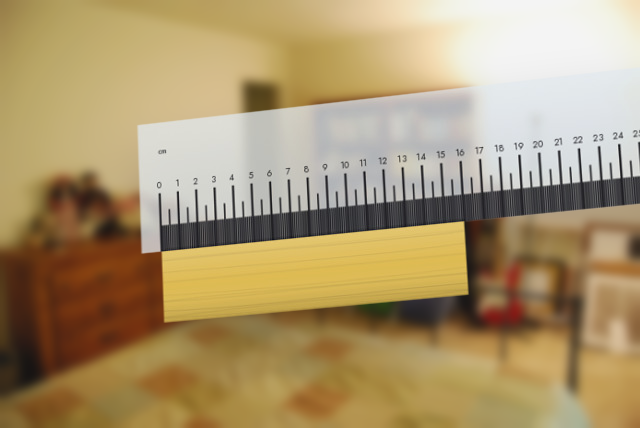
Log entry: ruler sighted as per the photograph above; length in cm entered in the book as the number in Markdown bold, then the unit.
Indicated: **16** cm
